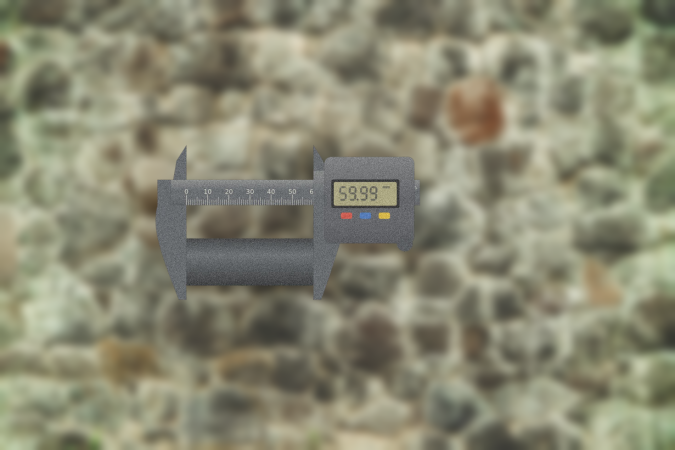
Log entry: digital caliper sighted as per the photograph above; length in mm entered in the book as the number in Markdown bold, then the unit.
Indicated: **59.99** mm
